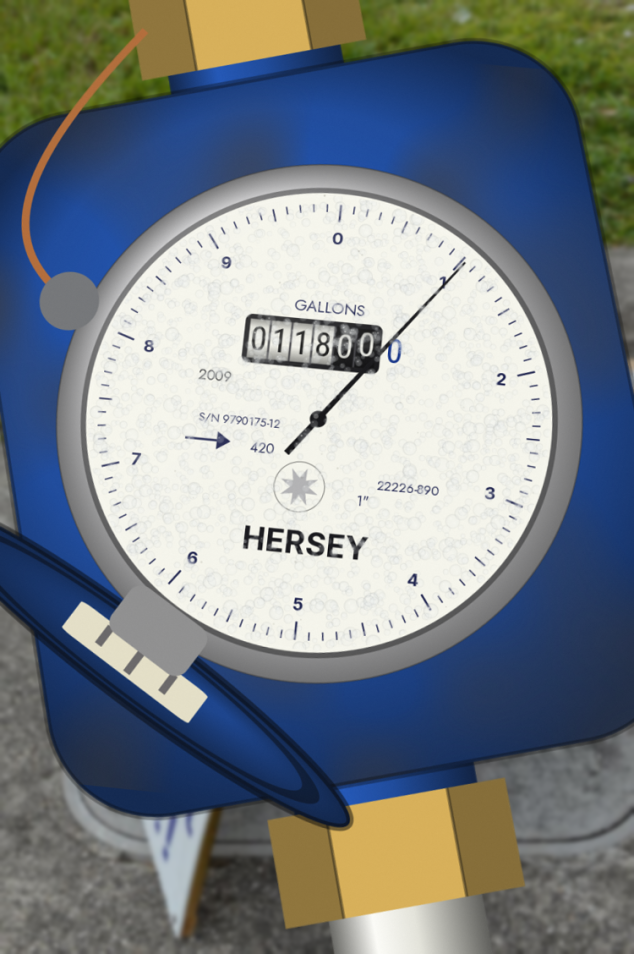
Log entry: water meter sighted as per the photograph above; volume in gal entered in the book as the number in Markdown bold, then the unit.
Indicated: **118001.0** gal
